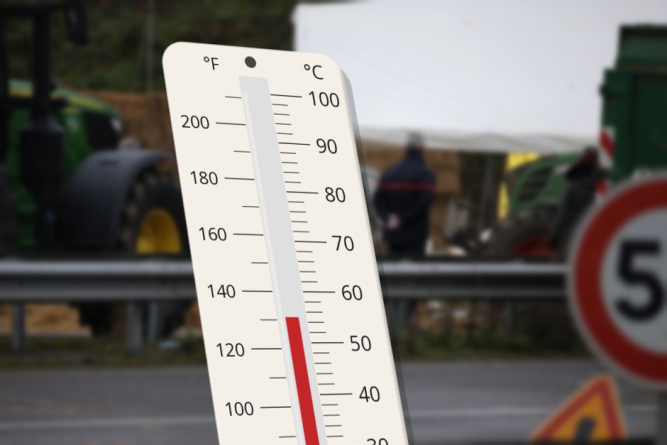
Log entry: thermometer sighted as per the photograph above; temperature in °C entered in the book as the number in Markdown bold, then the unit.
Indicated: **55** °C
